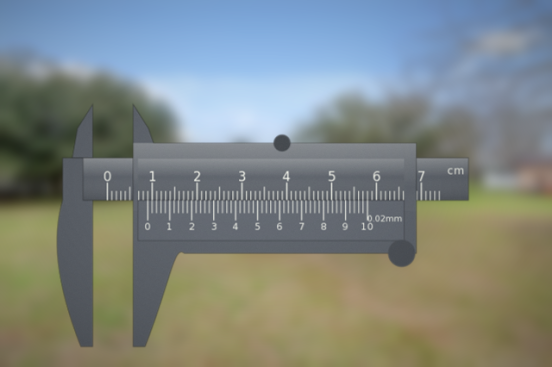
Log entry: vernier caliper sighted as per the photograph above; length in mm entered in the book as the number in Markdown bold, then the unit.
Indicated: **9.0** mm
